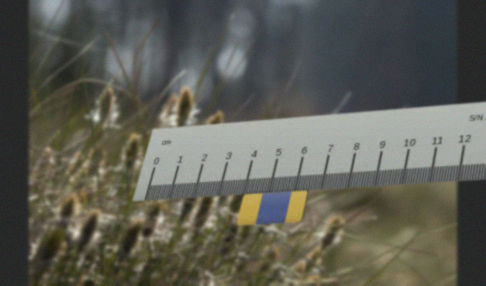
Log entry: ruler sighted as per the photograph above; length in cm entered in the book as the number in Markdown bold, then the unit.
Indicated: **2.5** cm
